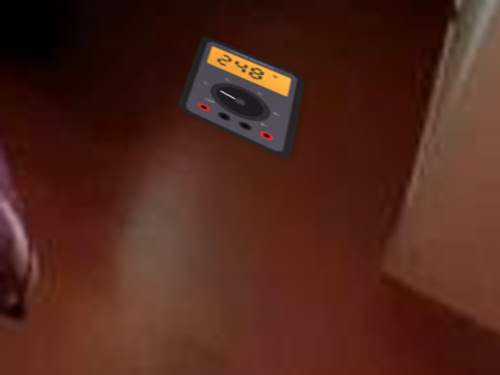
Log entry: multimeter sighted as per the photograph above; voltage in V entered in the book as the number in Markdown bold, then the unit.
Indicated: **248** V
